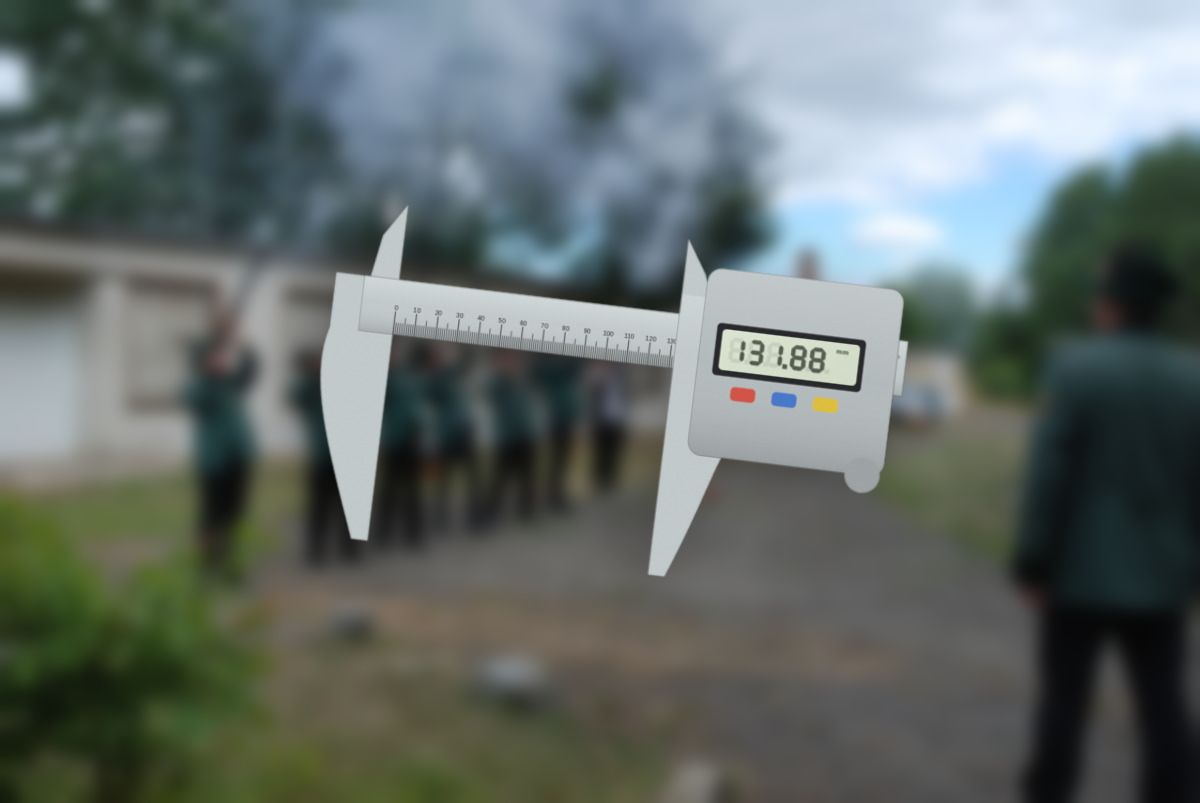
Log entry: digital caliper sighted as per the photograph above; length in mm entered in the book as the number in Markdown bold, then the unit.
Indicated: **131.88** mm
